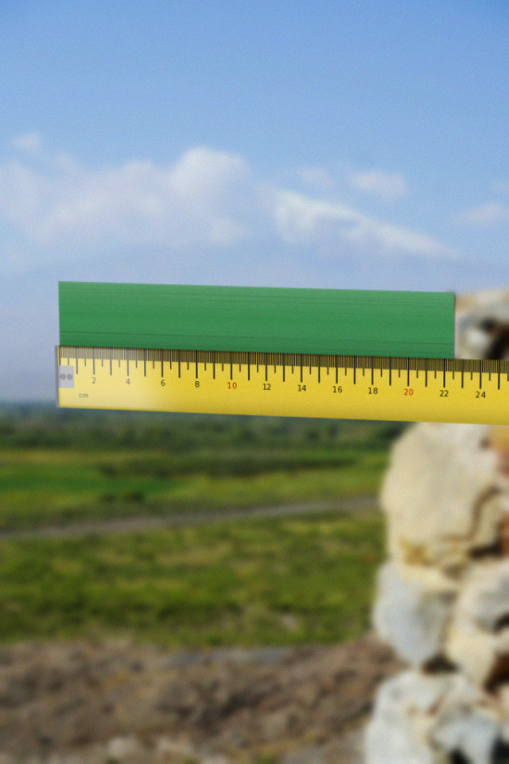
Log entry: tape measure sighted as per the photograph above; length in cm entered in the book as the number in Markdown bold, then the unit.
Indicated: **22.5** cm
